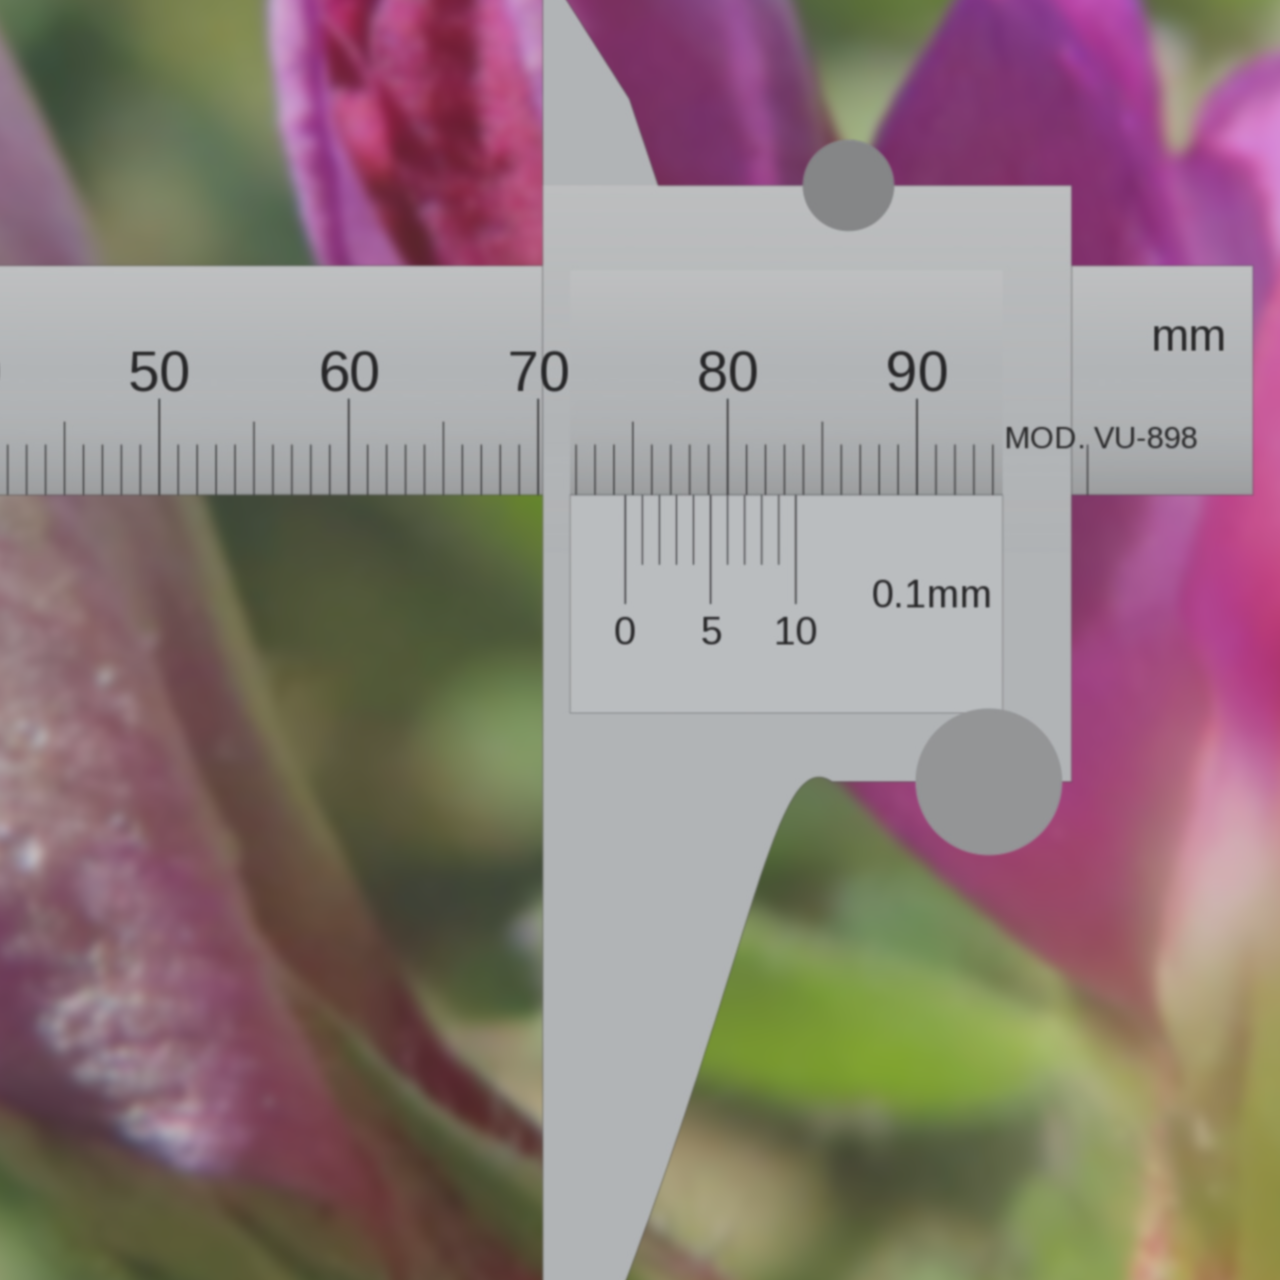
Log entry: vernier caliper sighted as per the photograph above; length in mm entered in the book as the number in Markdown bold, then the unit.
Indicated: **74.6** mm
